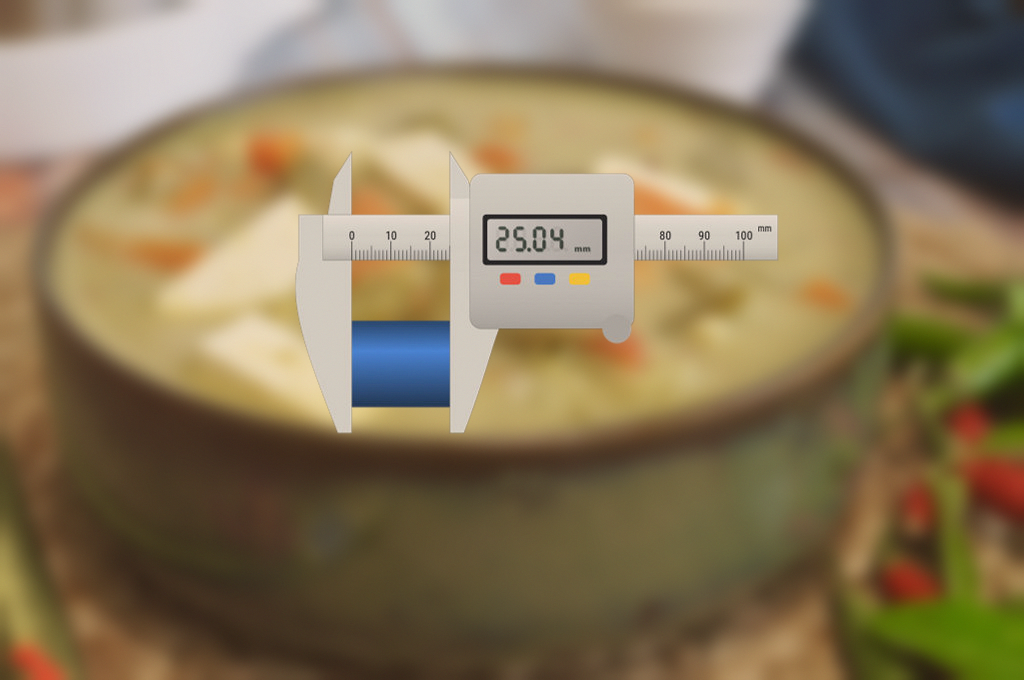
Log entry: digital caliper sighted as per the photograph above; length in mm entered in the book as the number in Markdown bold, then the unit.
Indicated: **25.04** mm
